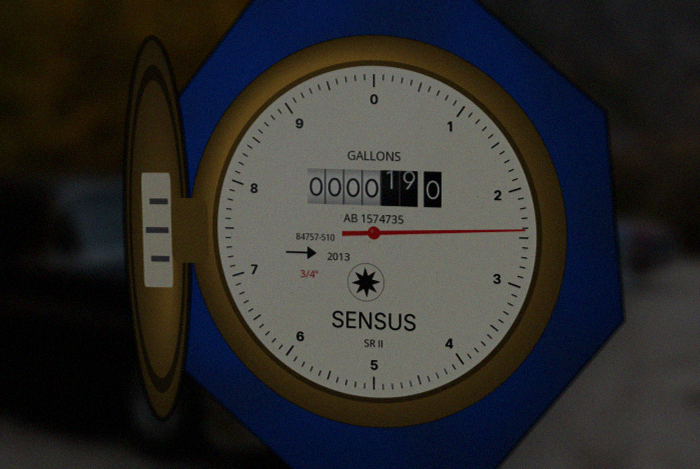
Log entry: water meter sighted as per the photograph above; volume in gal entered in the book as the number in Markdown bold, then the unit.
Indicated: **192.4** gal
